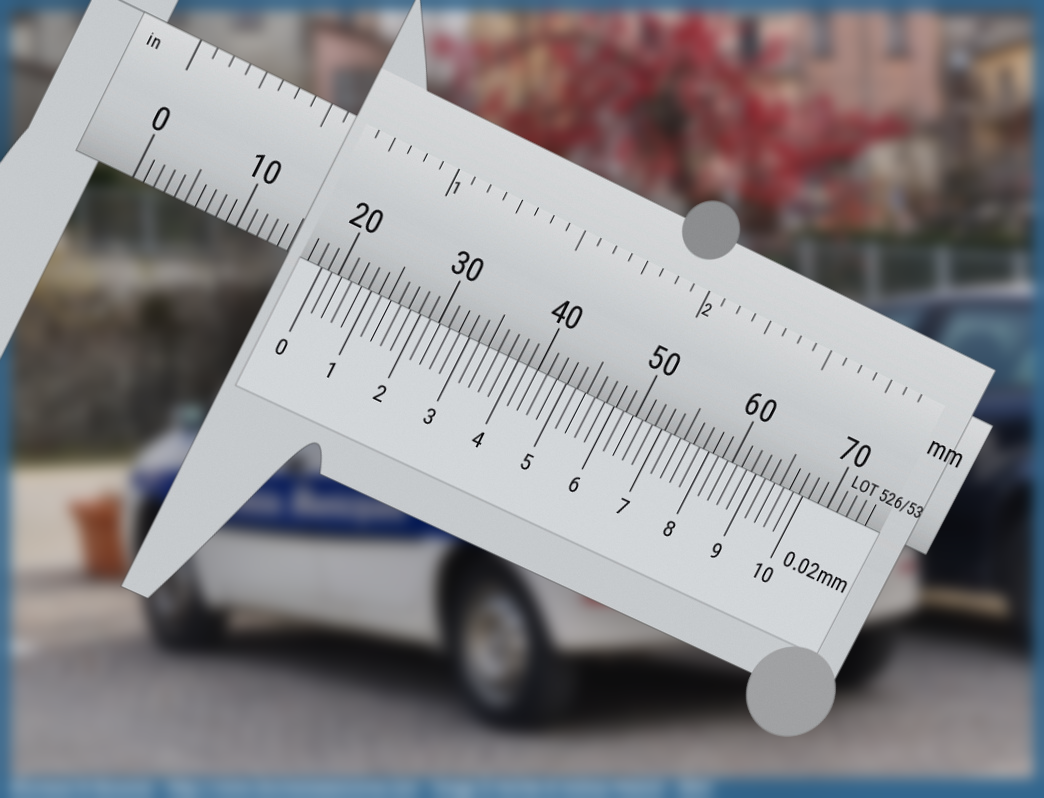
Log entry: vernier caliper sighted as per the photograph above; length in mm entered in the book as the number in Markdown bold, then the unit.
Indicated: **18.4** mm
